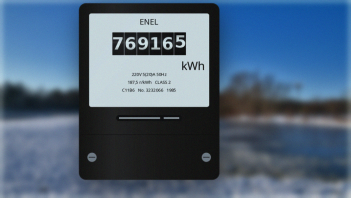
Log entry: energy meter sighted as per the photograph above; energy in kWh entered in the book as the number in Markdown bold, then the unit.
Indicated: **769165** kWh
